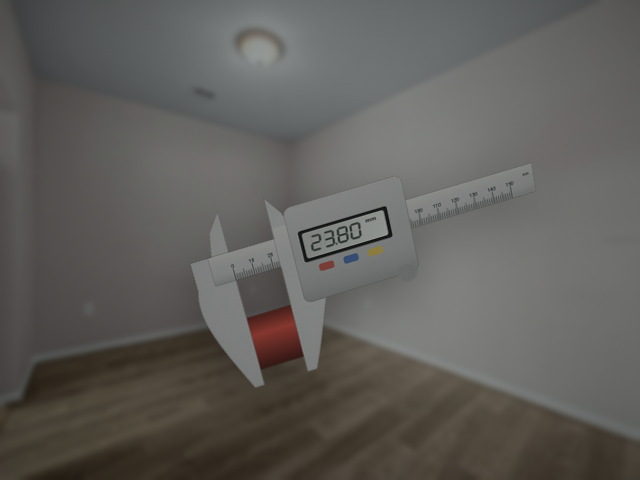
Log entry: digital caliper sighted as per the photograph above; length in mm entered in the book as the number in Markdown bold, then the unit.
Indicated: **23.80** mm
